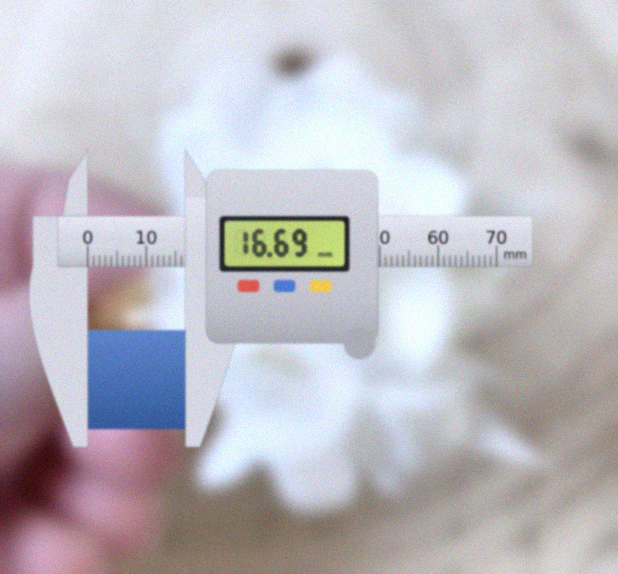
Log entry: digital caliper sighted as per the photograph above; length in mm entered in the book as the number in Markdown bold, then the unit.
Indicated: **16.69** mm
